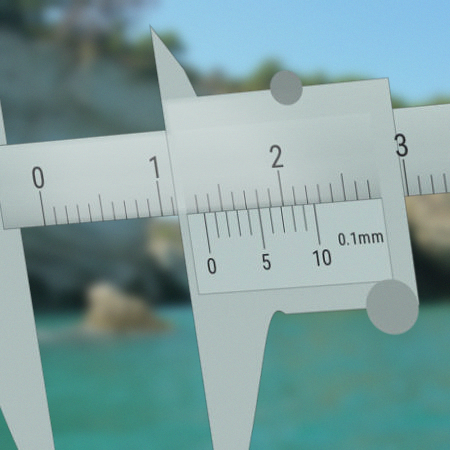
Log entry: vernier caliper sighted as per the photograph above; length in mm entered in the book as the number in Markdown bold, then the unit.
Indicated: **13.5** mm
